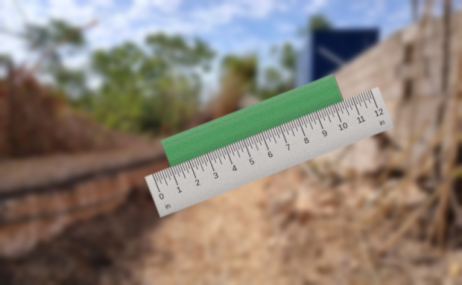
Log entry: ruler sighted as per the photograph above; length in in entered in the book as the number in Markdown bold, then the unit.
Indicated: **9.5** in
